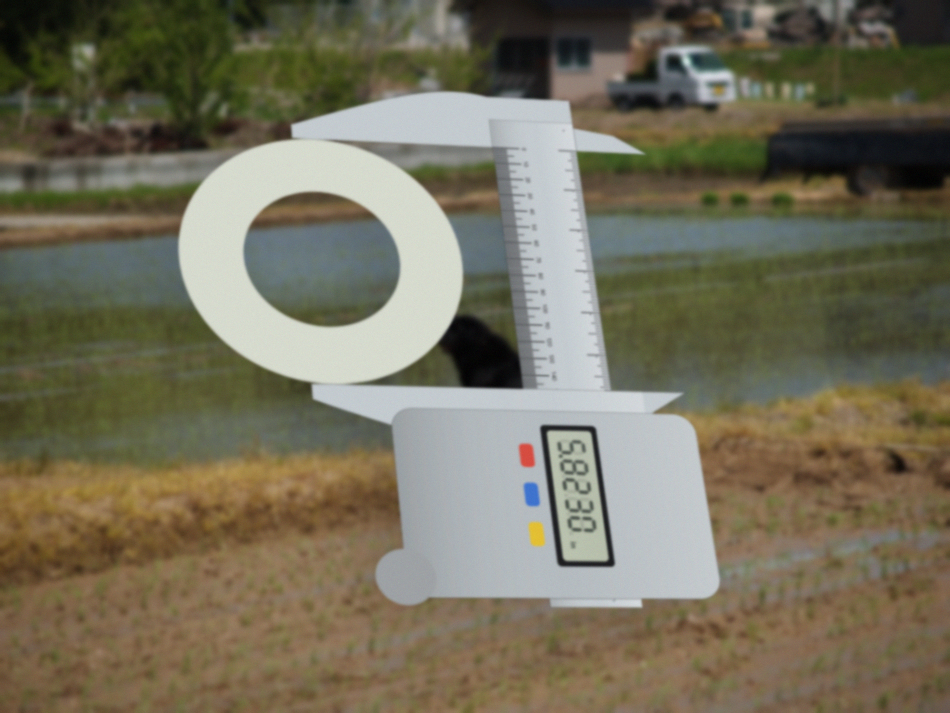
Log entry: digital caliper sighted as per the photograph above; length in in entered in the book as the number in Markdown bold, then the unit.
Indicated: **5.8230** in
